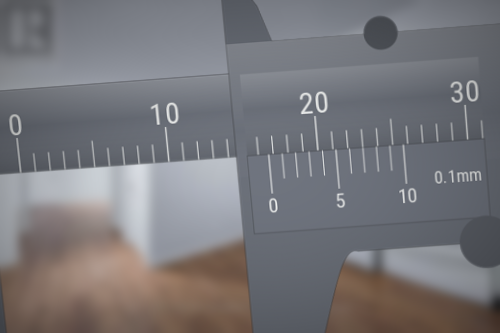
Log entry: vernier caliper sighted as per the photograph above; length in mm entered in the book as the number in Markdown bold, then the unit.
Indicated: **16.7** mm
